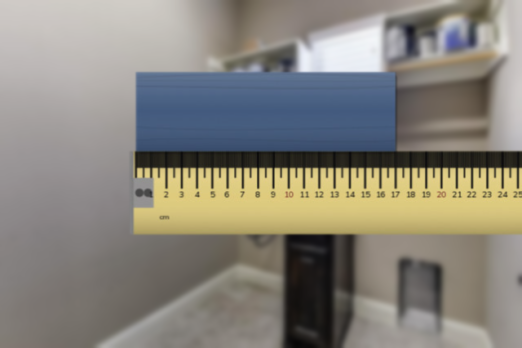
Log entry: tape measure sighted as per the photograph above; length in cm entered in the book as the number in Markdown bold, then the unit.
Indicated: **17** cm
